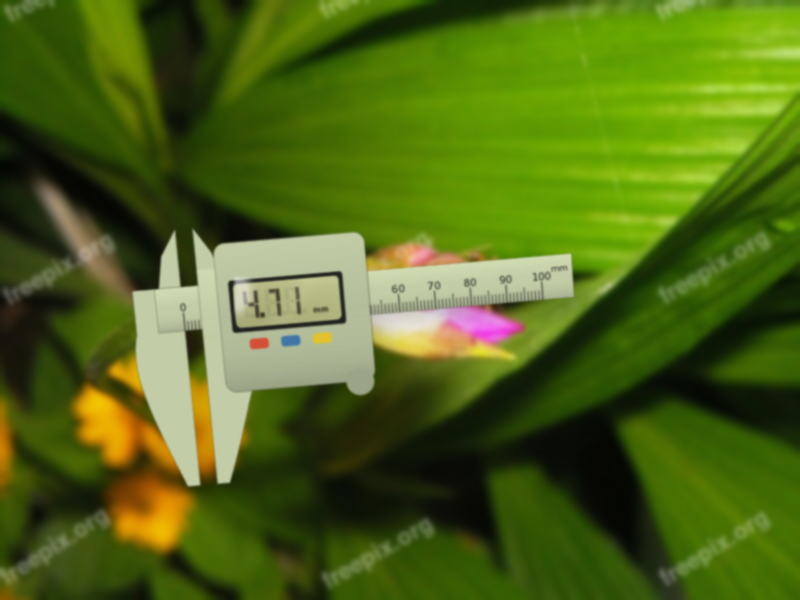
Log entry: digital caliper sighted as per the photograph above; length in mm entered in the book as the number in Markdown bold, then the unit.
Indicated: **4.71** mm
